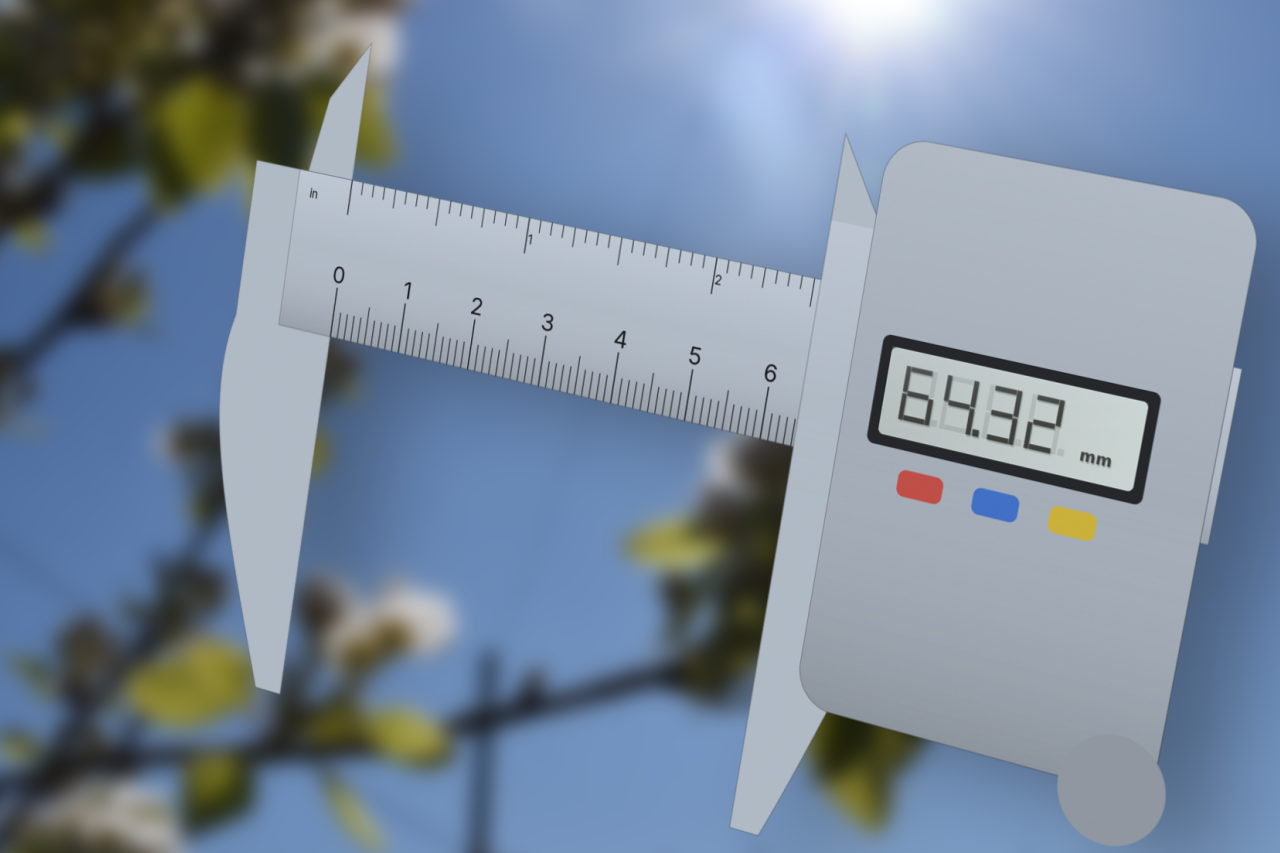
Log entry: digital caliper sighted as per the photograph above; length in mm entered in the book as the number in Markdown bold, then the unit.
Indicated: **64.32** mm
